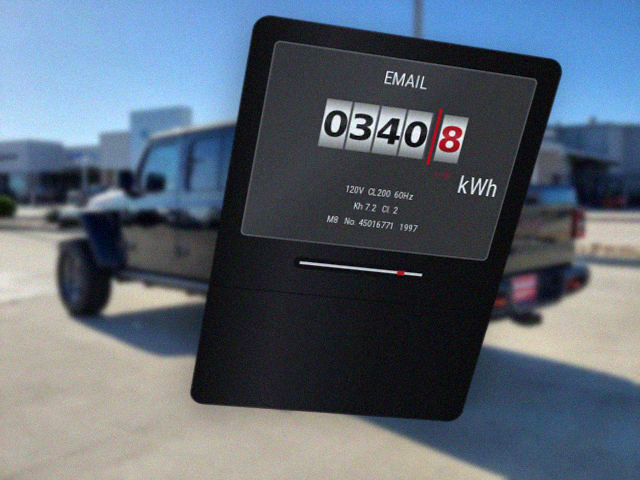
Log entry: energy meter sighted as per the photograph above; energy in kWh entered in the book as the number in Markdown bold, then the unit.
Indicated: **340.8** kWh
